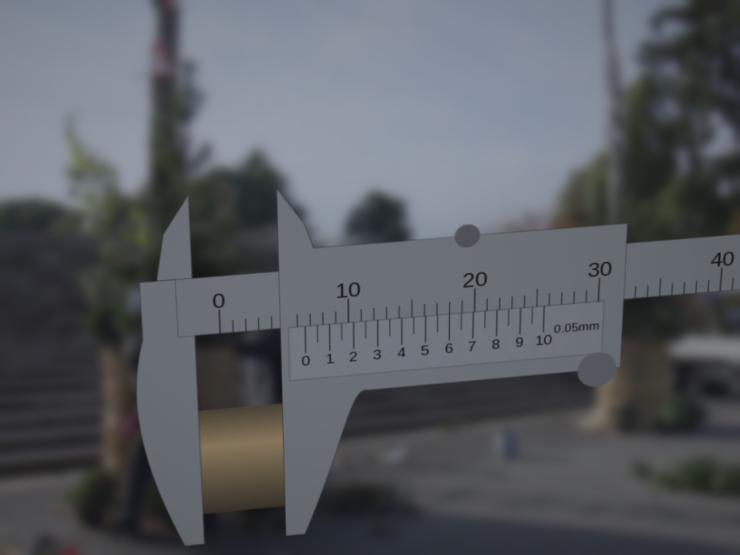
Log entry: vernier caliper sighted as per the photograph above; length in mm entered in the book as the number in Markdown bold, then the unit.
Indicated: **6.6** mm
